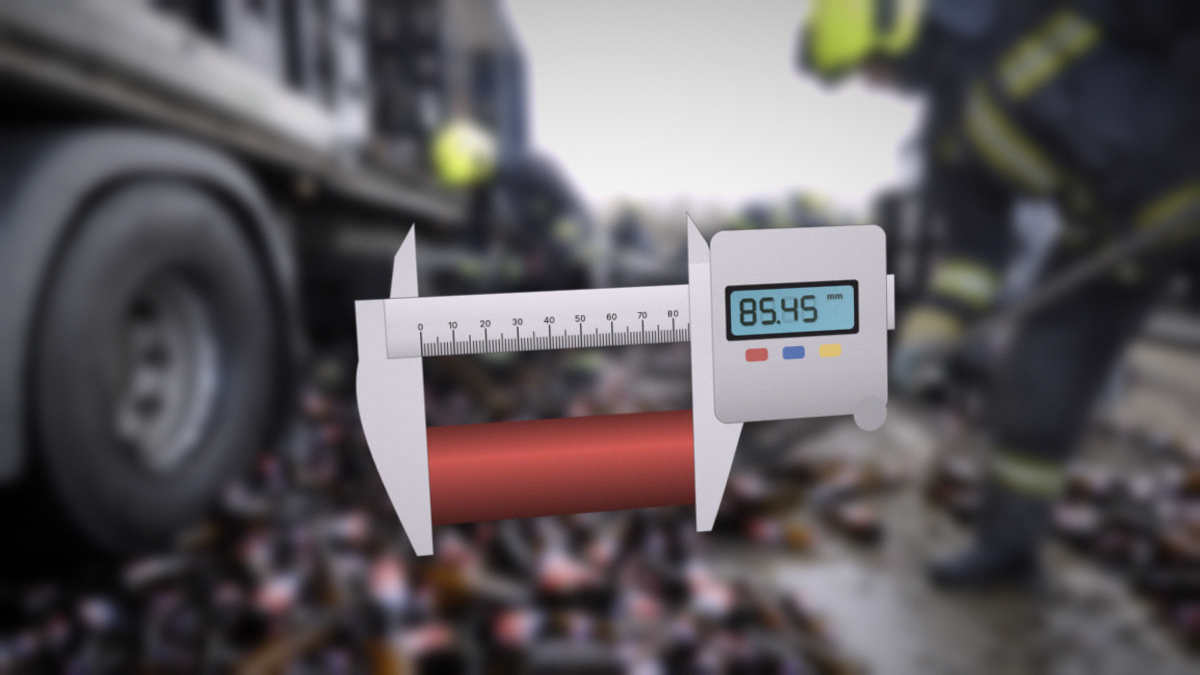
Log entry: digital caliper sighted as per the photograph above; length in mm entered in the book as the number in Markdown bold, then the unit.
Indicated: **85.45** mm
